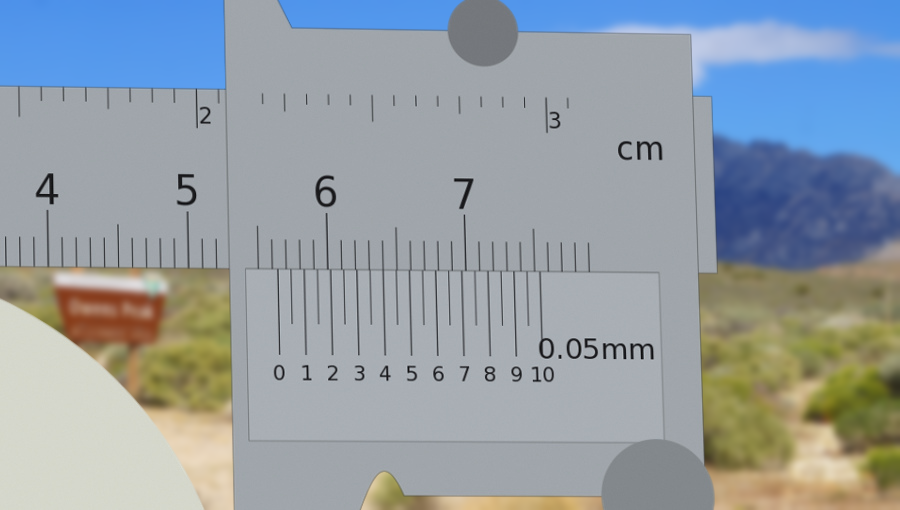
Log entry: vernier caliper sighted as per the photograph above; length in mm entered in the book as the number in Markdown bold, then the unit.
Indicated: **56.4** mm
